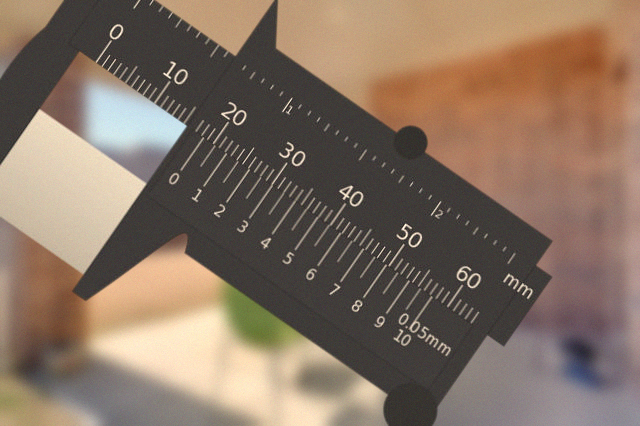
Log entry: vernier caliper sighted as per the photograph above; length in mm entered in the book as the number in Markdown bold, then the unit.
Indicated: **18.4** mm
